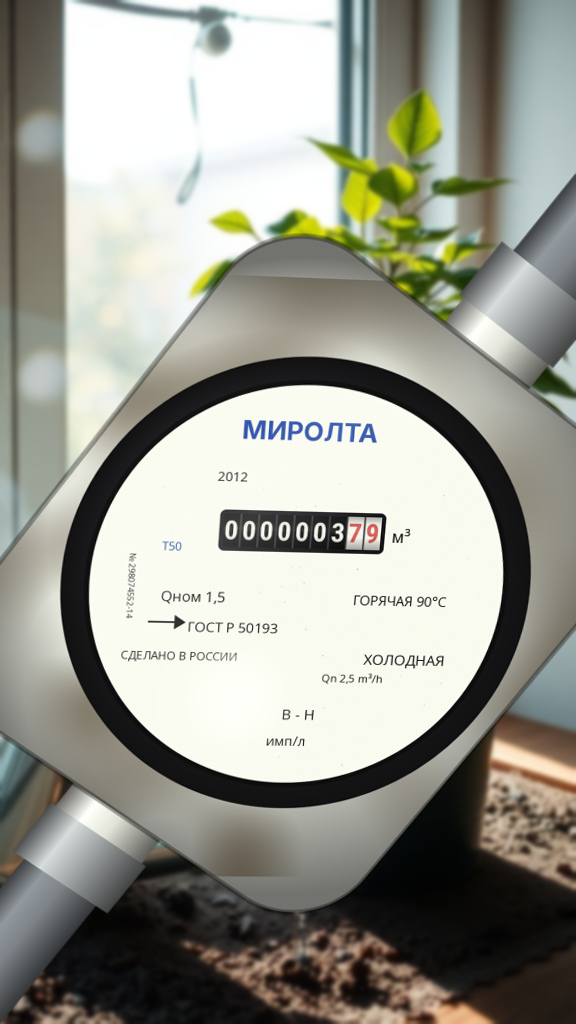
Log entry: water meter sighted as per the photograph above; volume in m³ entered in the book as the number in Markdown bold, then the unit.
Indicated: **3.79** m³
